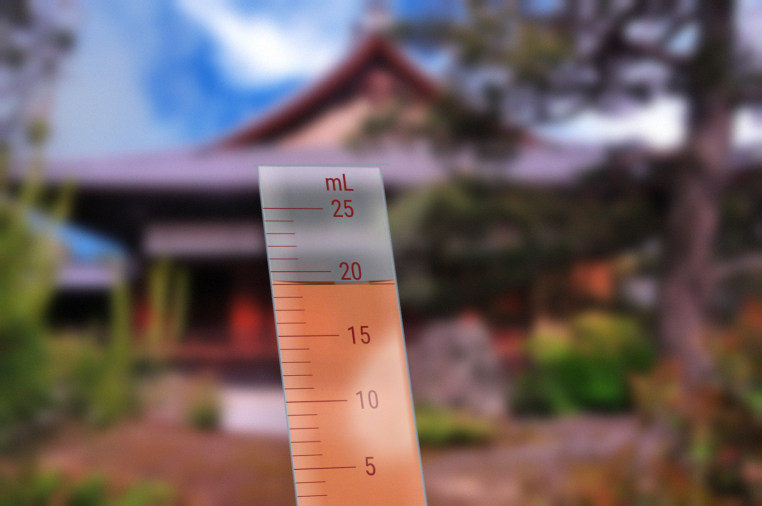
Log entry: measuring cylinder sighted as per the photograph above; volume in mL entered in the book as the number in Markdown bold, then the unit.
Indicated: **19** mL
